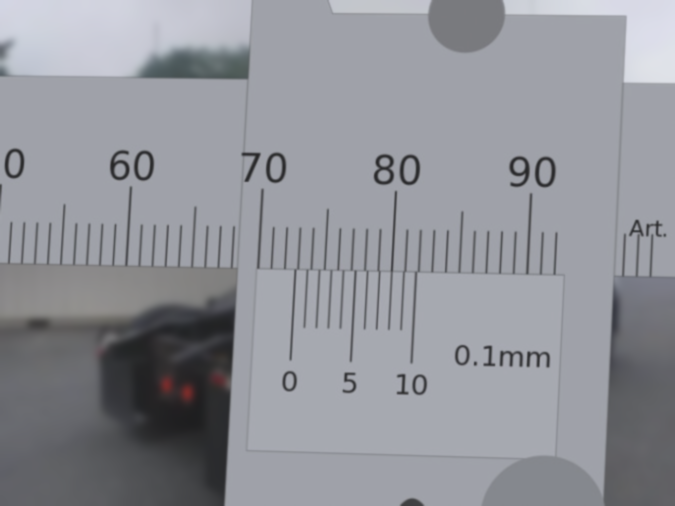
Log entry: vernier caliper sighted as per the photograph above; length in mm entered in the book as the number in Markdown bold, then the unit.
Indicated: **72.8** mm
